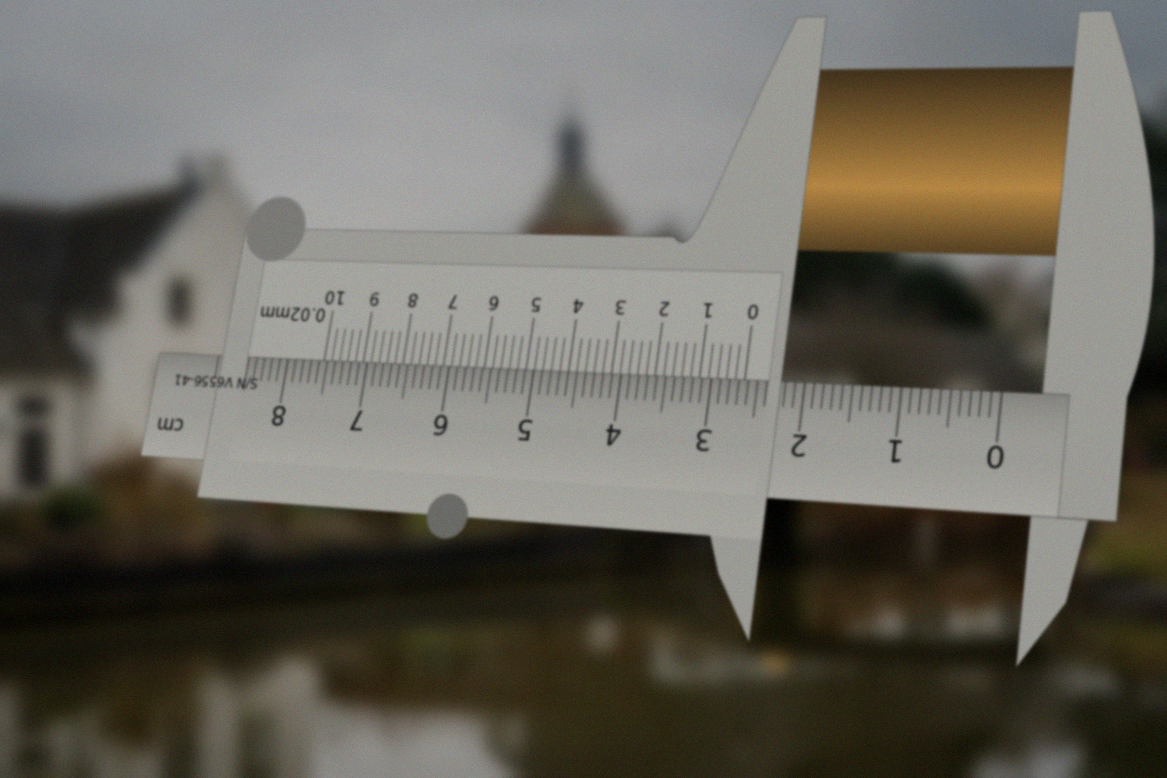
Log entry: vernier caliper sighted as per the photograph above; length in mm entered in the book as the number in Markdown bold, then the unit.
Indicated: **26.4** mm
